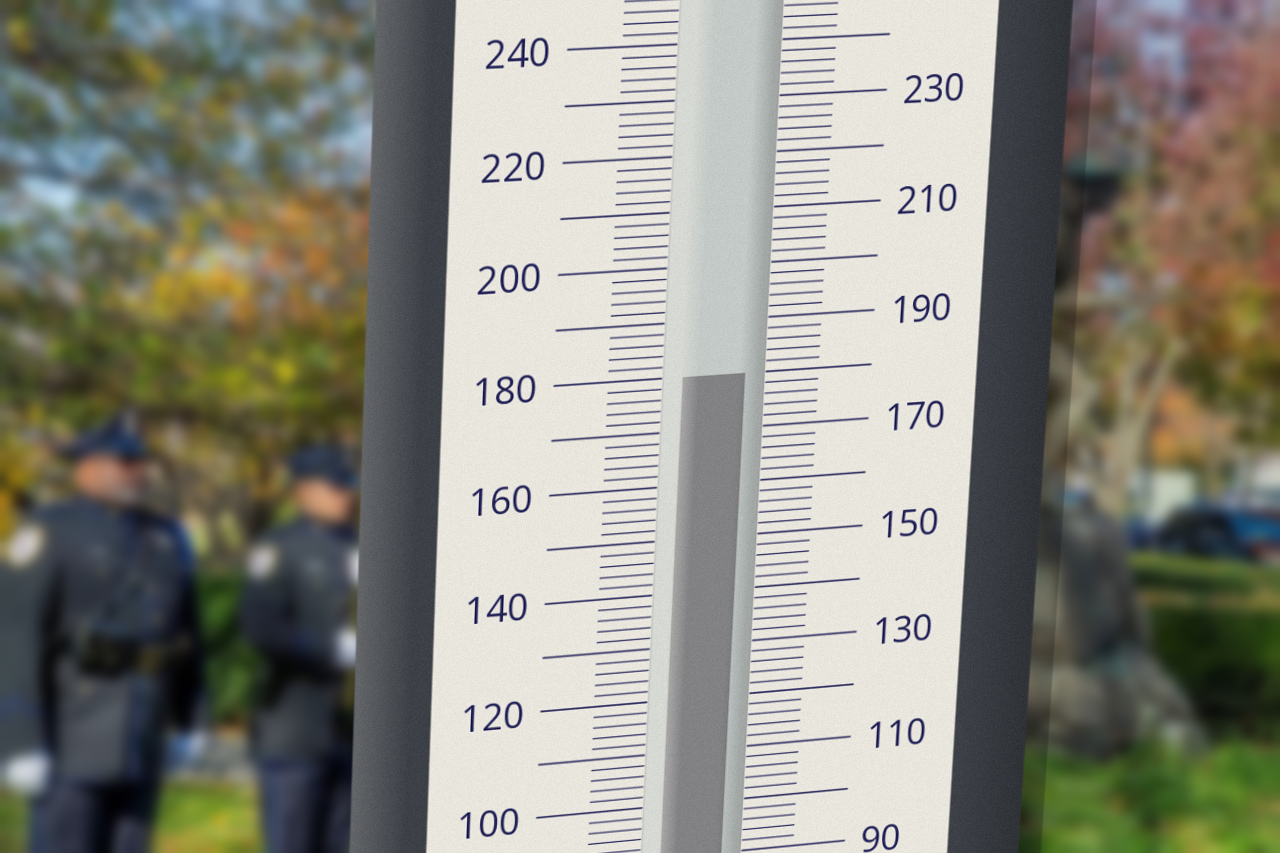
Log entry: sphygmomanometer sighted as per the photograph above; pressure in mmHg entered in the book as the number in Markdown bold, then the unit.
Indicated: **180** mmHg
